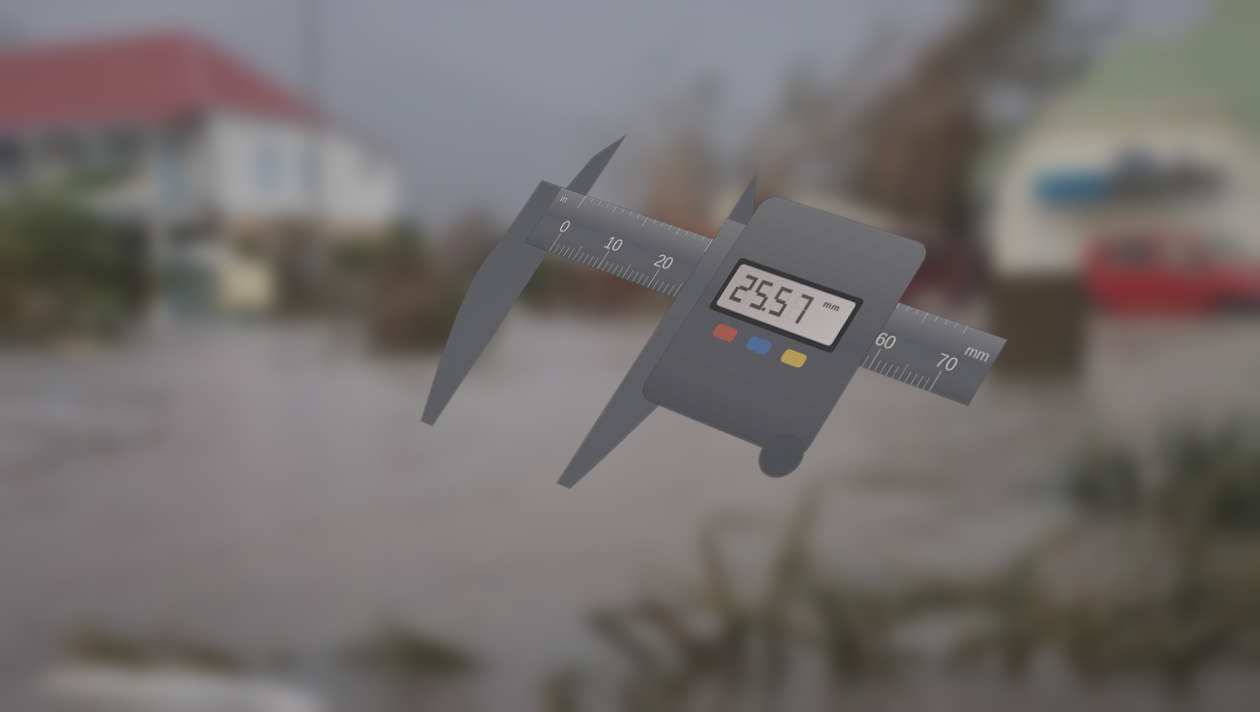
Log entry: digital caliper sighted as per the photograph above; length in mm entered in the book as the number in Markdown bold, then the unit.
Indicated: **25.57** mm
